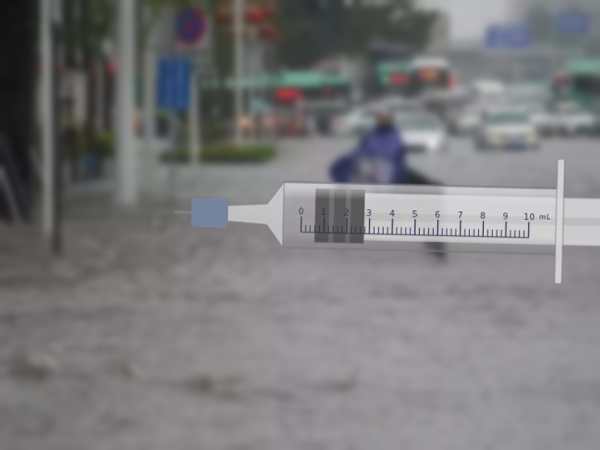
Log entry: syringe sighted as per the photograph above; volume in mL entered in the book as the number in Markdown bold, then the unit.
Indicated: **0.6** mL
